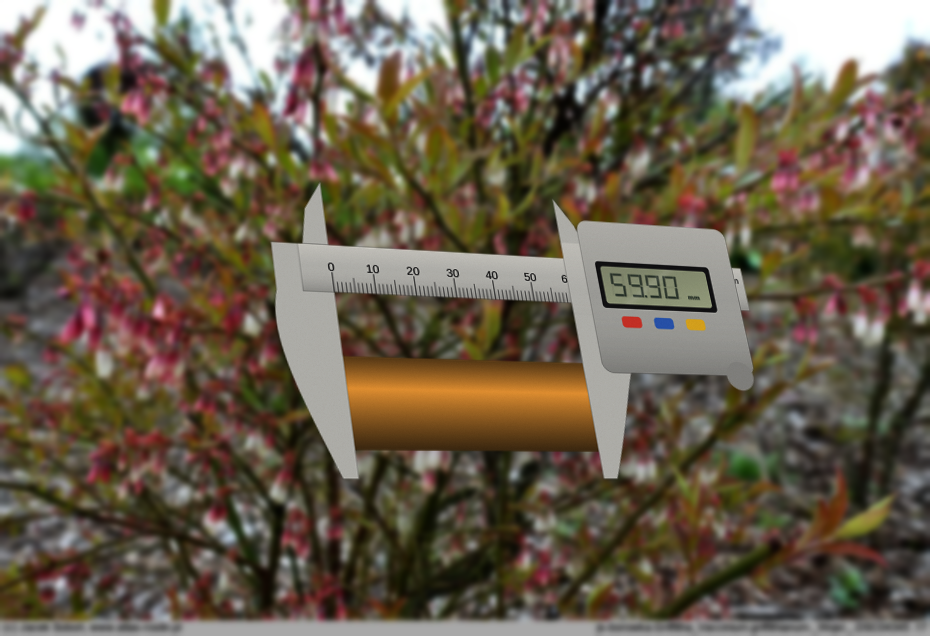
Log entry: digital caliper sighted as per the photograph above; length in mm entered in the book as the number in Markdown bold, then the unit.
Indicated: **59.90** mm
